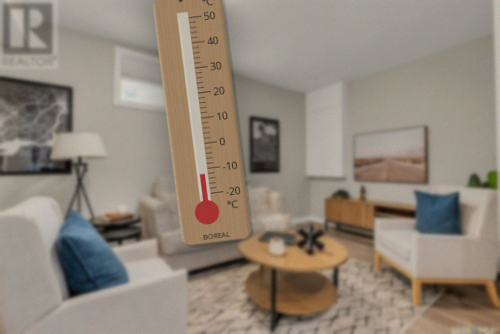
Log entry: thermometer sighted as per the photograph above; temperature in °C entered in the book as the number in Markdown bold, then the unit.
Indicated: **-12** °C
